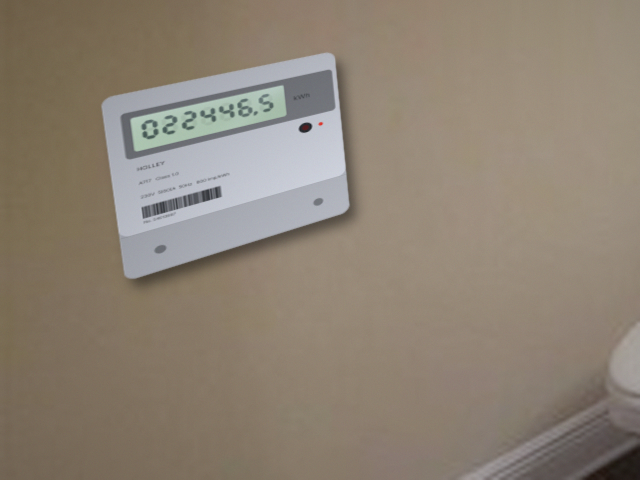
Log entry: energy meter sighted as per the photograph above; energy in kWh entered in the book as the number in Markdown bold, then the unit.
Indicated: **22446.5** kWh
